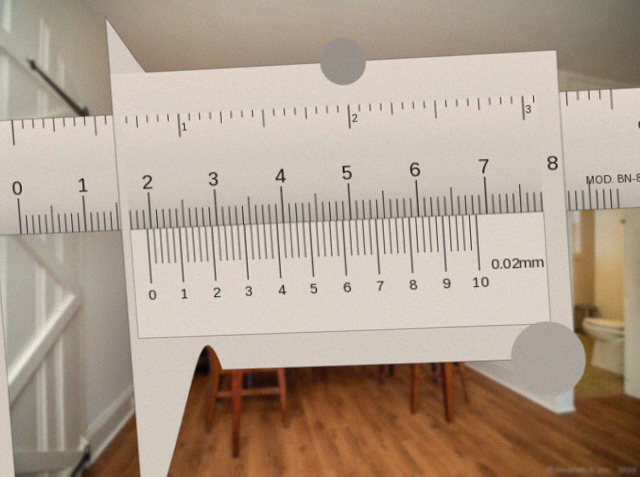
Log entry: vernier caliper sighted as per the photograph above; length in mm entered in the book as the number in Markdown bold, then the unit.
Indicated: **19.4** mm
